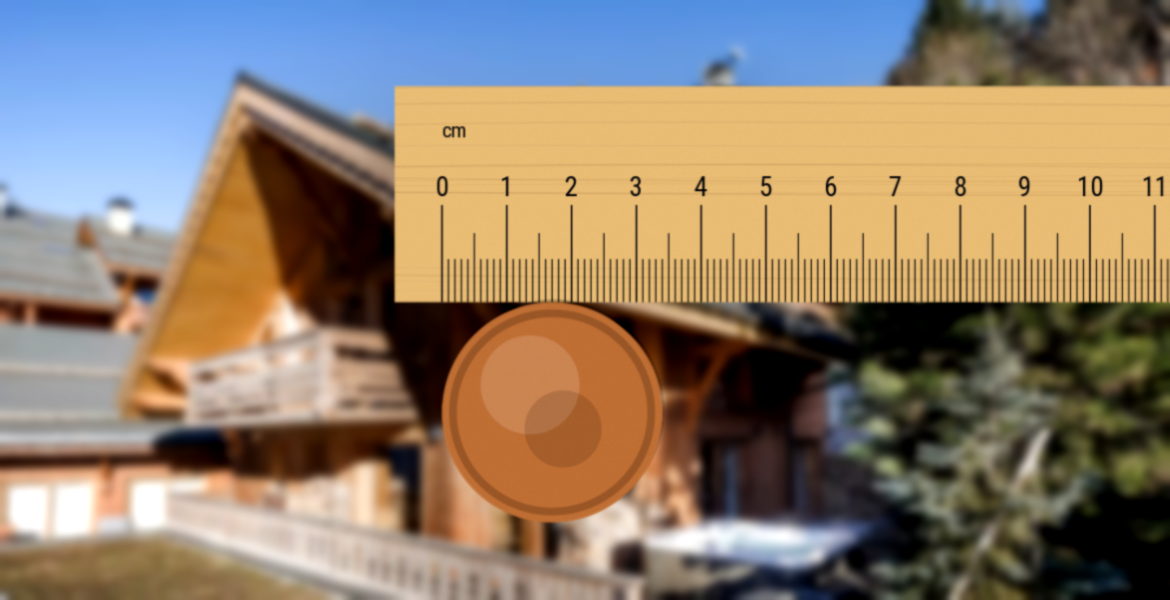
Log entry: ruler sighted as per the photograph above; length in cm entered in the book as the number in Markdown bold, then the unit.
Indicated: **3.4** cm
